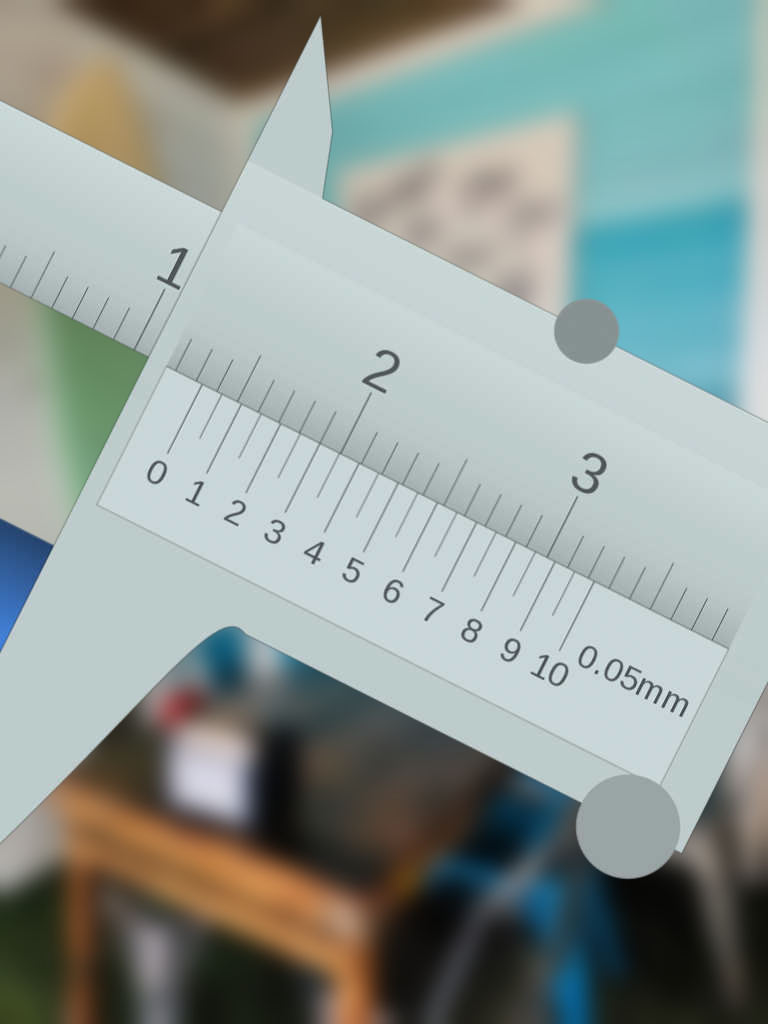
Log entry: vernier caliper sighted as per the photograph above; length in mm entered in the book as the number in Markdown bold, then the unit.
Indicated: **13.30** mm
